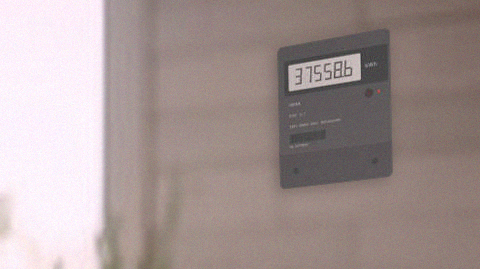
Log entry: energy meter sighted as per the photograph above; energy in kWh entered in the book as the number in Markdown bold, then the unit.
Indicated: **37558.6** kWh
